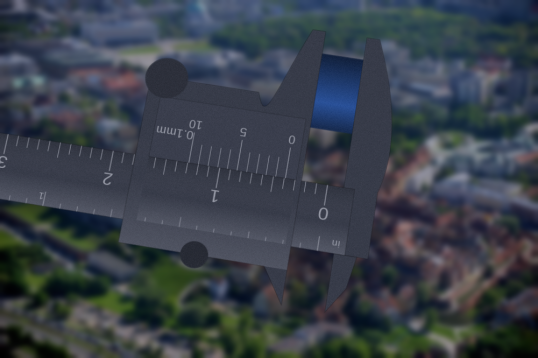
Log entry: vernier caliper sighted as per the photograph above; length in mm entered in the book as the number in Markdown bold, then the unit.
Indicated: **3.9** mm
